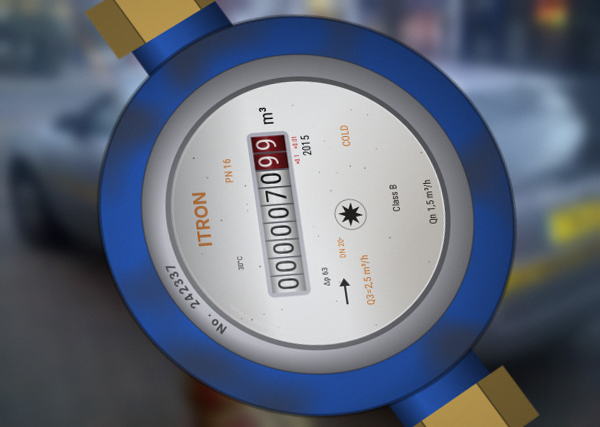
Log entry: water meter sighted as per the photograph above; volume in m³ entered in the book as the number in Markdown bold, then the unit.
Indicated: **70.99** m³
